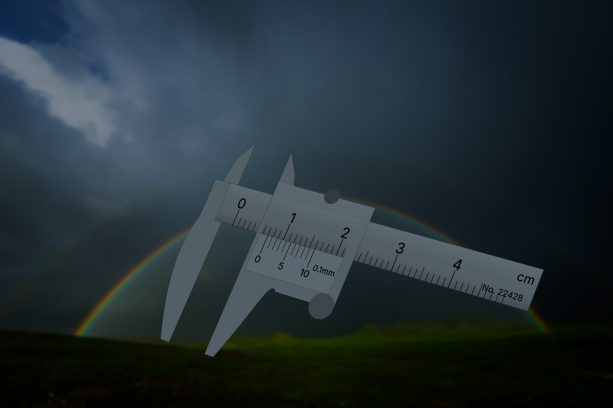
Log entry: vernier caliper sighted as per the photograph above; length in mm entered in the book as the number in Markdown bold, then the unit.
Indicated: **7.0** mm
